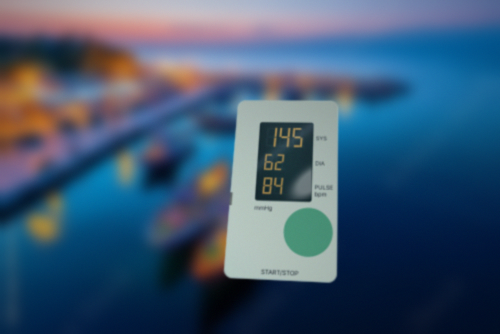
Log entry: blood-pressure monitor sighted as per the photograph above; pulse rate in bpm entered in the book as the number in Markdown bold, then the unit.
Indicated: **84** bpm
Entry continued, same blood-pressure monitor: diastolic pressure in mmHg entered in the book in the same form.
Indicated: **62** mmHg
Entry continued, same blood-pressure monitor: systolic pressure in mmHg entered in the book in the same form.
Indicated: **145** mmHg
